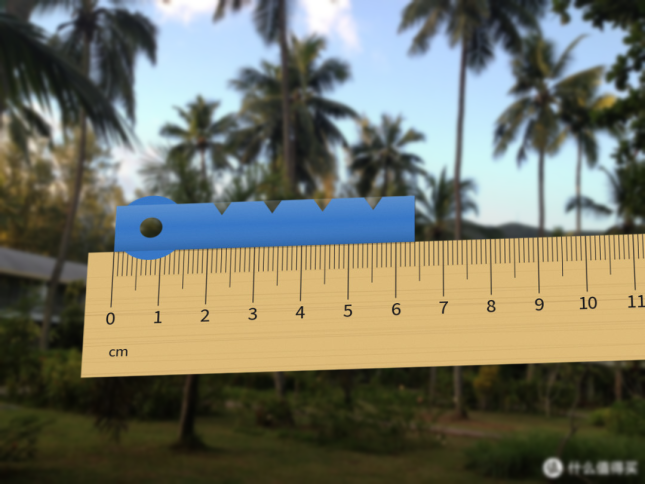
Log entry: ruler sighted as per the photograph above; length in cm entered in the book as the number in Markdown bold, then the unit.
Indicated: **6.4** cm
